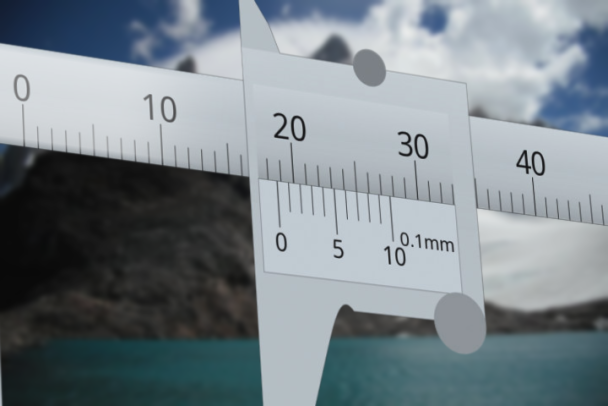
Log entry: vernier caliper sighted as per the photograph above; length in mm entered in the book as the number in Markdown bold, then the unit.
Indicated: **18.7** mm
